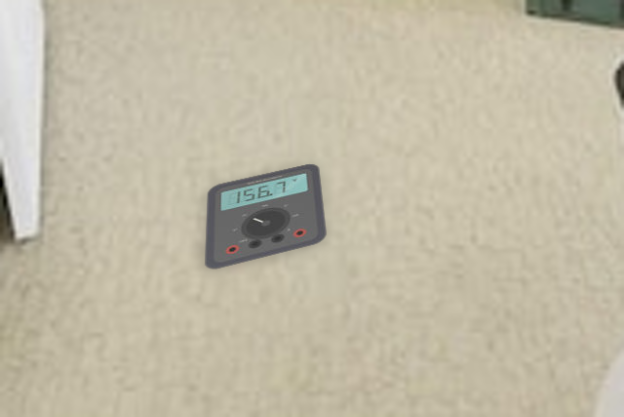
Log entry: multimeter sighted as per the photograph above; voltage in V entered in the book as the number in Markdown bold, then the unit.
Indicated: **156.7** V
